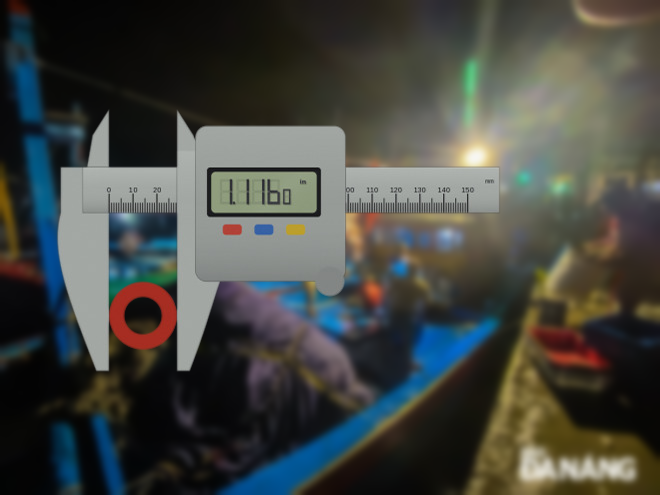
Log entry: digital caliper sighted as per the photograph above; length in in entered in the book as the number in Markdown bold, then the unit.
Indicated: **1.1160** in
